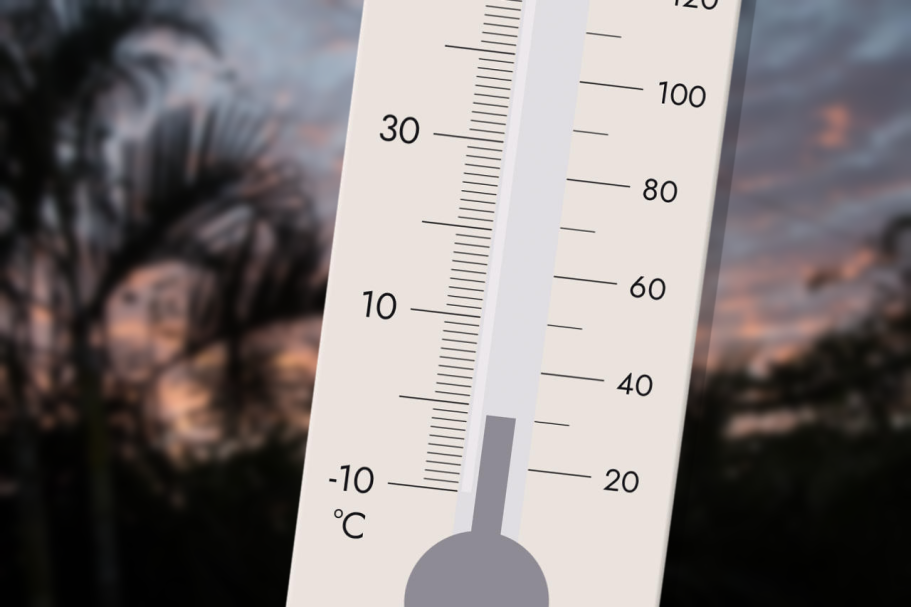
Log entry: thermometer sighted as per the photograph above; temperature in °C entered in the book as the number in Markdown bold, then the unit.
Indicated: **-1** °C
